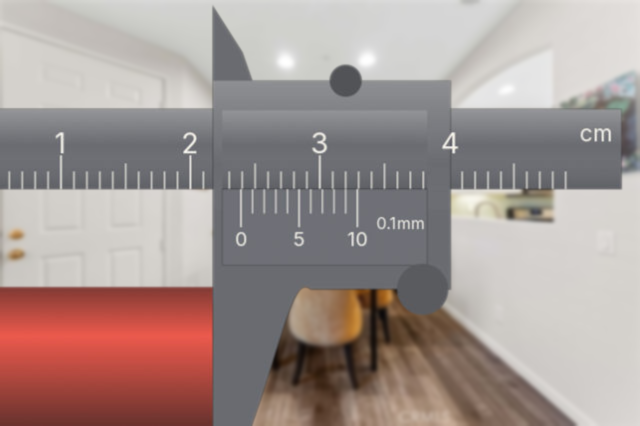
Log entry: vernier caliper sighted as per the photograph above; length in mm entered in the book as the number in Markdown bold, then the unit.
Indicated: **23.9** mm
